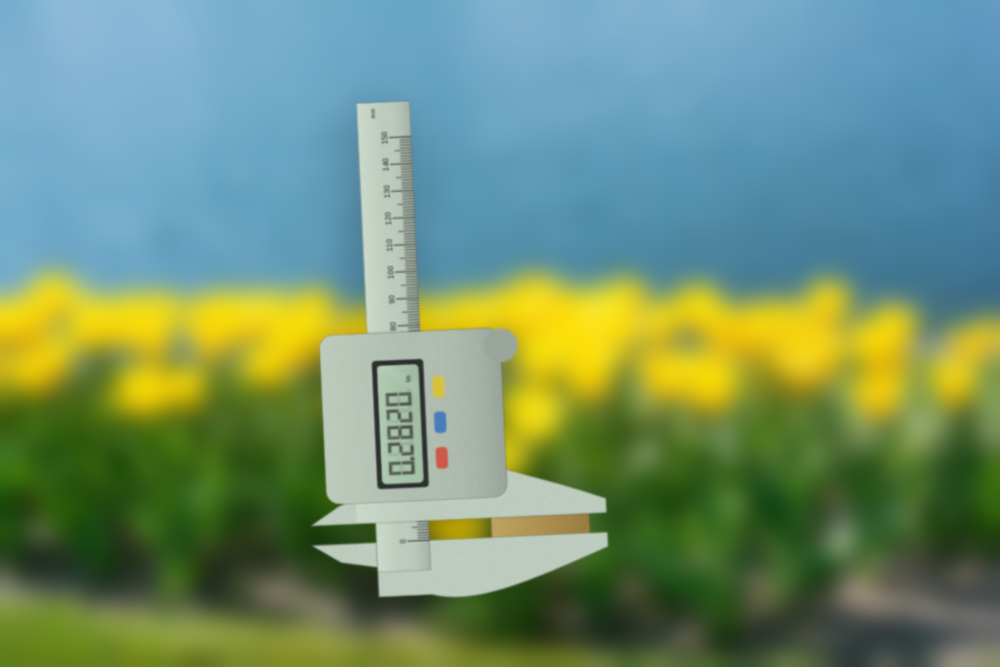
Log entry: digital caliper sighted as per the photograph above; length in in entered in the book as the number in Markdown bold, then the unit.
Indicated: **0.2820** in
